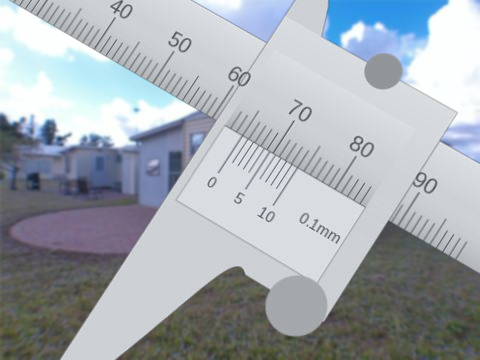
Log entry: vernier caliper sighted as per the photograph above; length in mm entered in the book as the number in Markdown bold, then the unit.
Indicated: **65.0** mm
